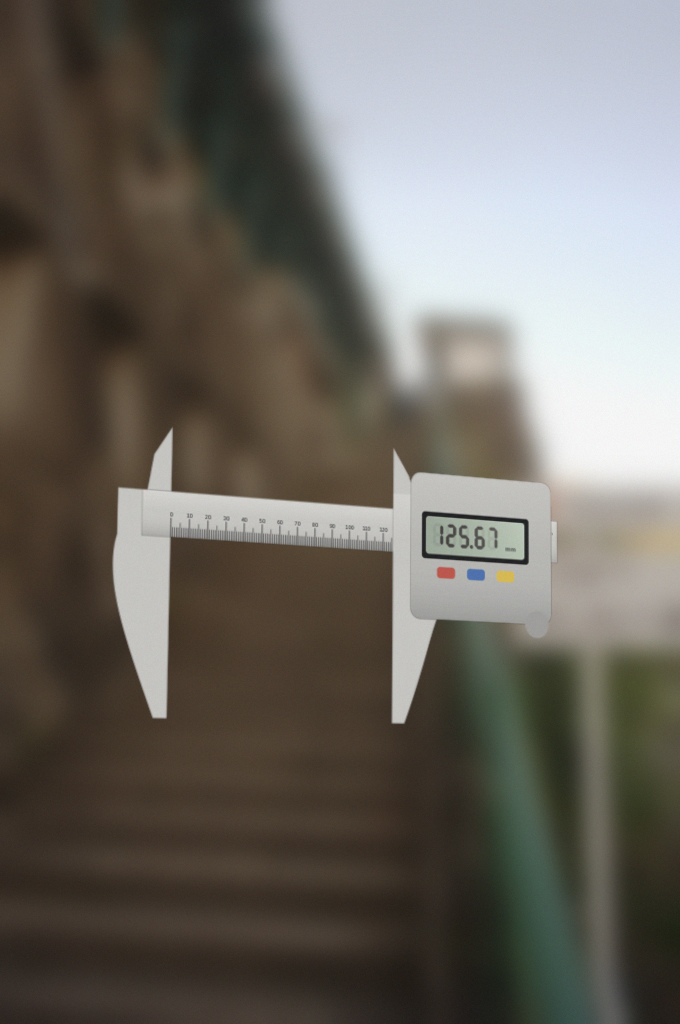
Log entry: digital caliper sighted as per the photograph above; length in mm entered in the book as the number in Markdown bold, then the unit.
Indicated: **125.67** mm
